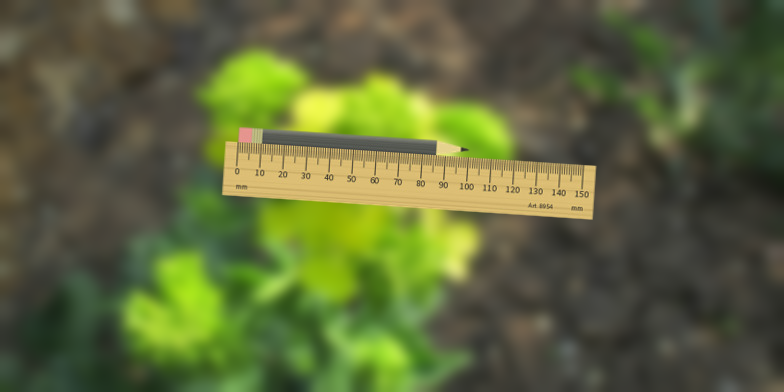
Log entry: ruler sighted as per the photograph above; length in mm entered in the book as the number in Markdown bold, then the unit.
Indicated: **100** mm
